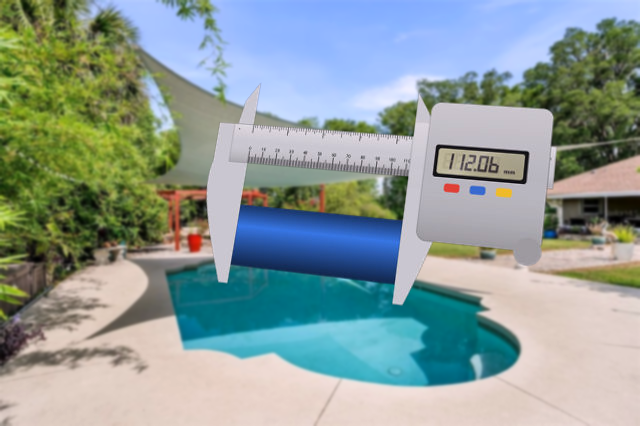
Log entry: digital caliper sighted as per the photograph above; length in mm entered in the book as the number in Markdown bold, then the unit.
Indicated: **112.06** mm
